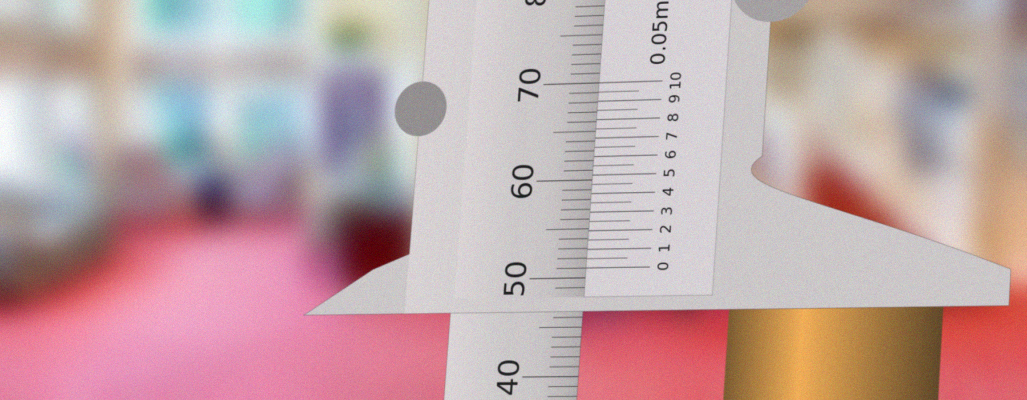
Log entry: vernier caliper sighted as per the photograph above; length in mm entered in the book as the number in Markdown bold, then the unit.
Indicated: **51.0** mm
